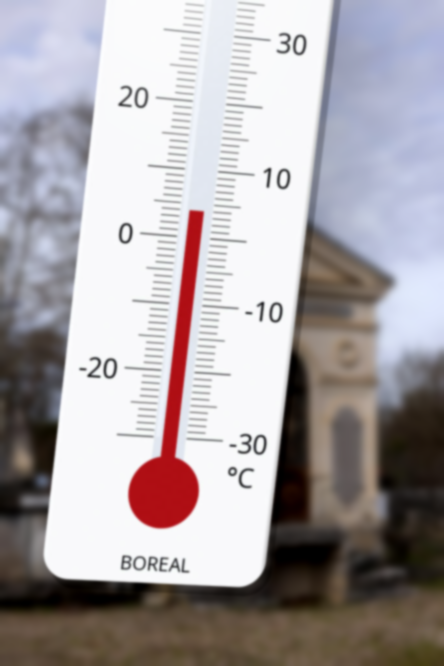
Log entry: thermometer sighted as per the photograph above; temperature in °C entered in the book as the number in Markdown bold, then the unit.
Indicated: **4** °C
